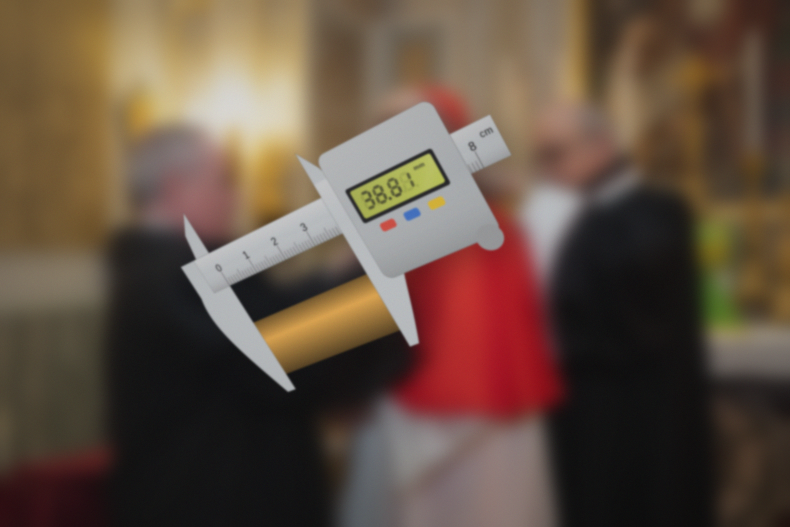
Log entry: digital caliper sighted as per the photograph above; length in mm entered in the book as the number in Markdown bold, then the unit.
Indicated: **38.81** mm
